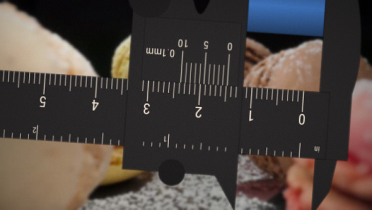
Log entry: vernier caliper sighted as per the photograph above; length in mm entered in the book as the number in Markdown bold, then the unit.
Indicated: **14.8** mm
